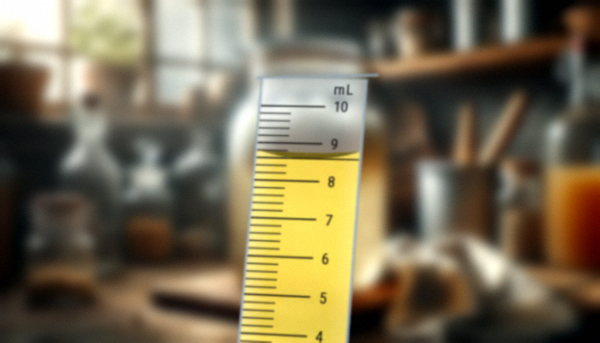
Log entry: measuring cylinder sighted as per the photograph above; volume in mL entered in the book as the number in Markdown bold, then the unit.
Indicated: **8.6** mL
